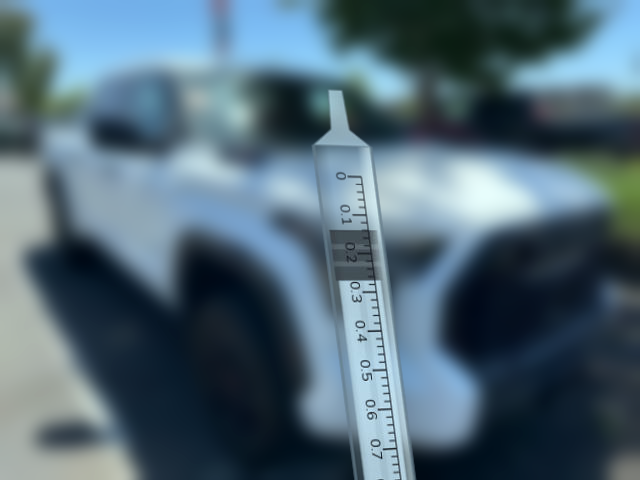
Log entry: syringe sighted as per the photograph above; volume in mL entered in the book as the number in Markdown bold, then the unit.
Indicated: **0.14** mL
